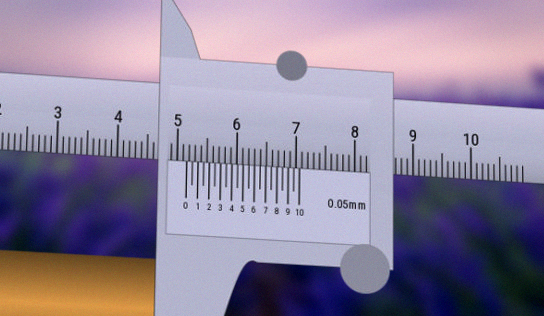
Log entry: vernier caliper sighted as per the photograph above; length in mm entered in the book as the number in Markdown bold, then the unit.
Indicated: **51.6** mm
